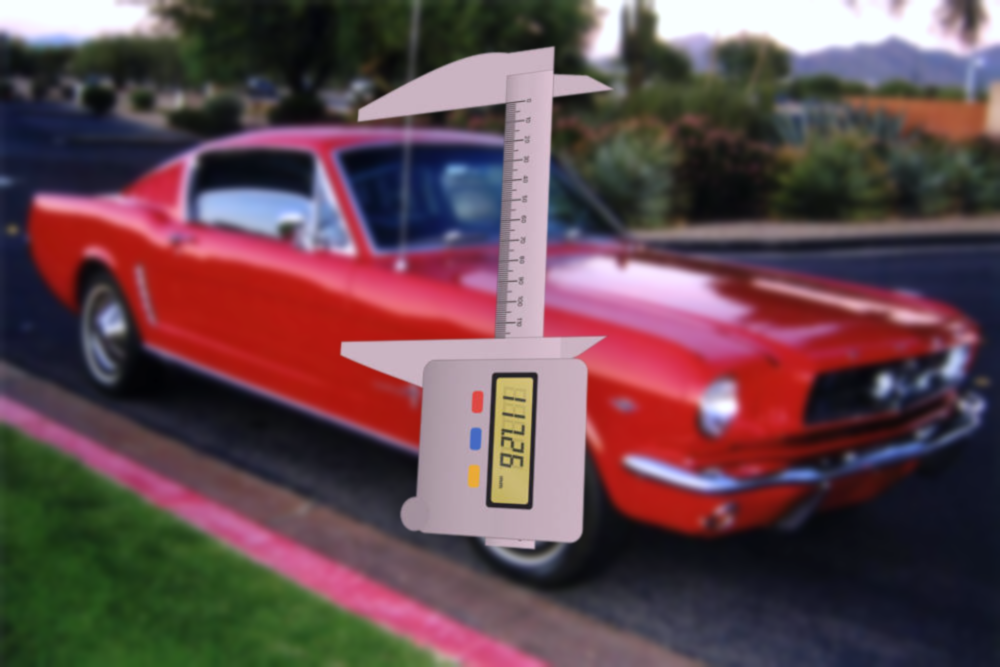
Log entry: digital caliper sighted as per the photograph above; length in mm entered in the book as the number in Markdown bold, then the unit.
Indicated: **117.26** mm
